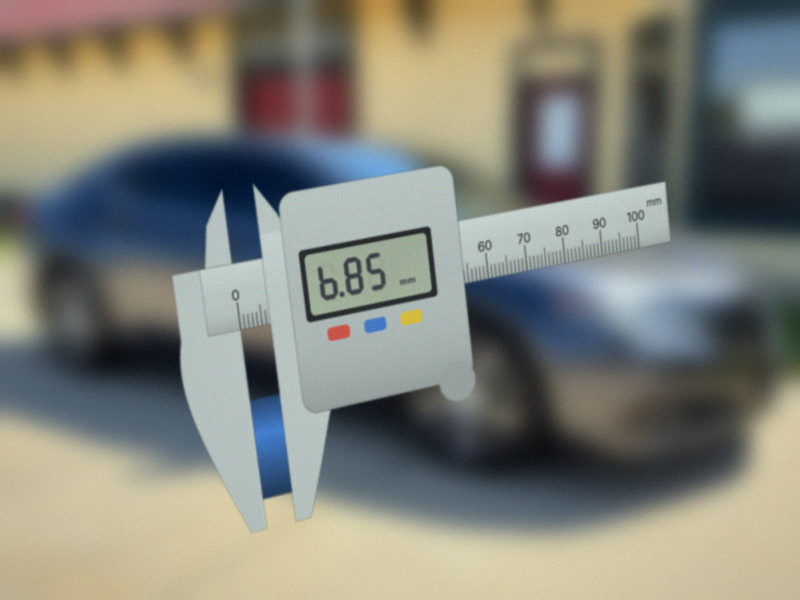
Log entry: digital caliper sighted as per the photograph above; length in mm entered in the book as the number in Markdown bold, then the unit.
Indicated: **6.85** mm
